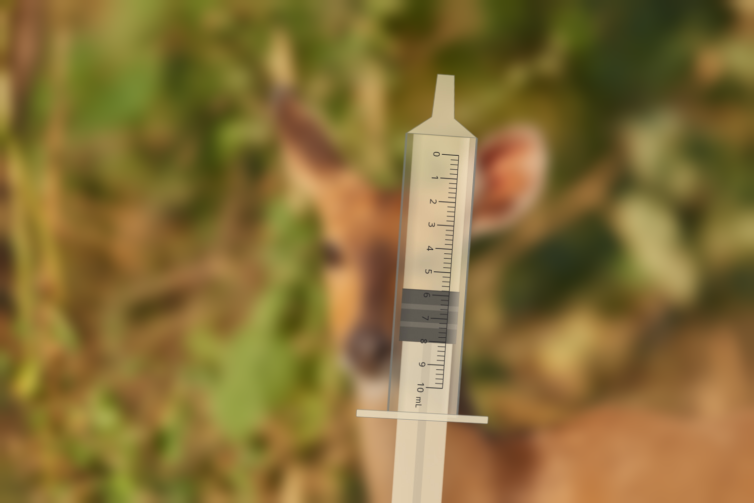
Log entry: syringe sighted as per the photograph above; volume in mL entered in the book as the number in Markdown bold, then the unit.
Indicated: **5.8** mL
